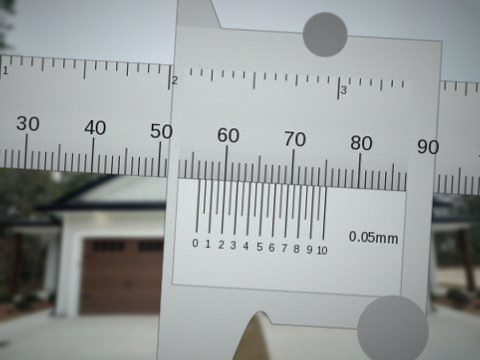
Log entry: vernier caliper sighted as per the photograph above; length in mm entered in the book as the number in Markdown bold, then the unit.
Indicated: **56.2** mm
